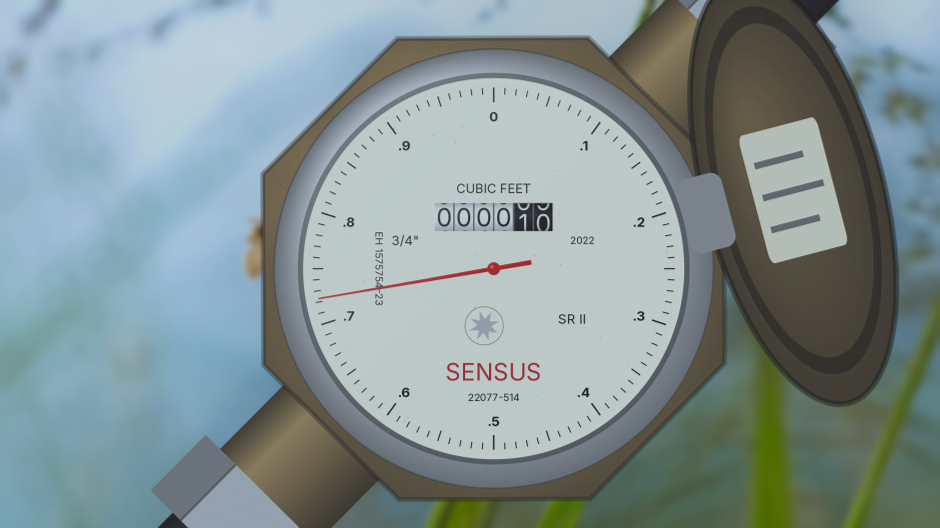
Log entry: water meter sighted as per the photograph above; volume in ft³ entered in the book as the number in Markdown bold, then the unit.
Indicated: **9.72** ft³
